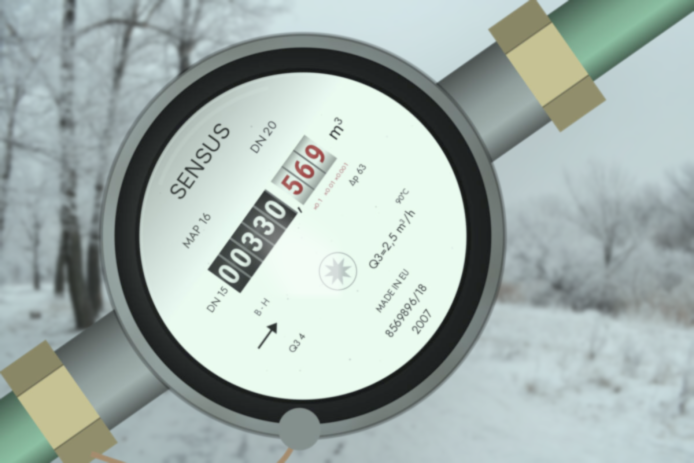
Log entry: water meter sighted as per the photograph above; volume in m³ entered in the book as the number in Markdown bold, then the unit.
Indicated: **330.569** m³
